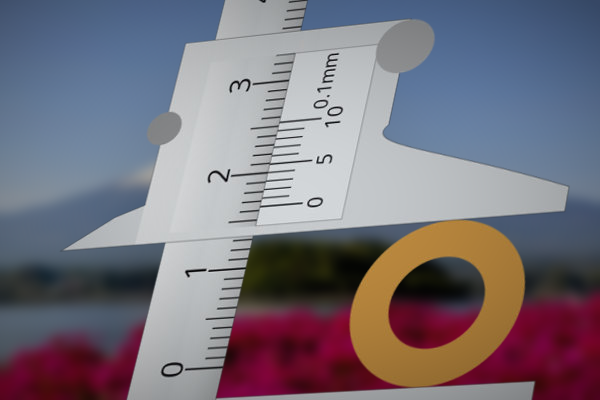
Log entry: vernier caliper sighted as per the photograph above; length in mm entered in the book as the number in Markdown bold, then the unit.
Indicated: **16.4** mm
